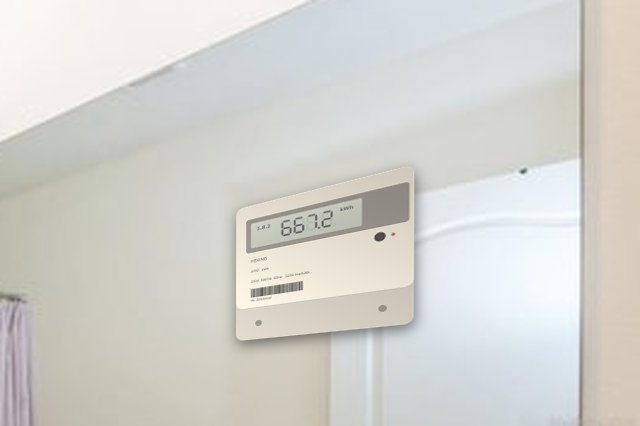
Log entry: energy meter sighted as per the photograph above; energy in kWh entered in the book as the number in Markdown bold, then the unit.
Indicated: **667.2** kWh
